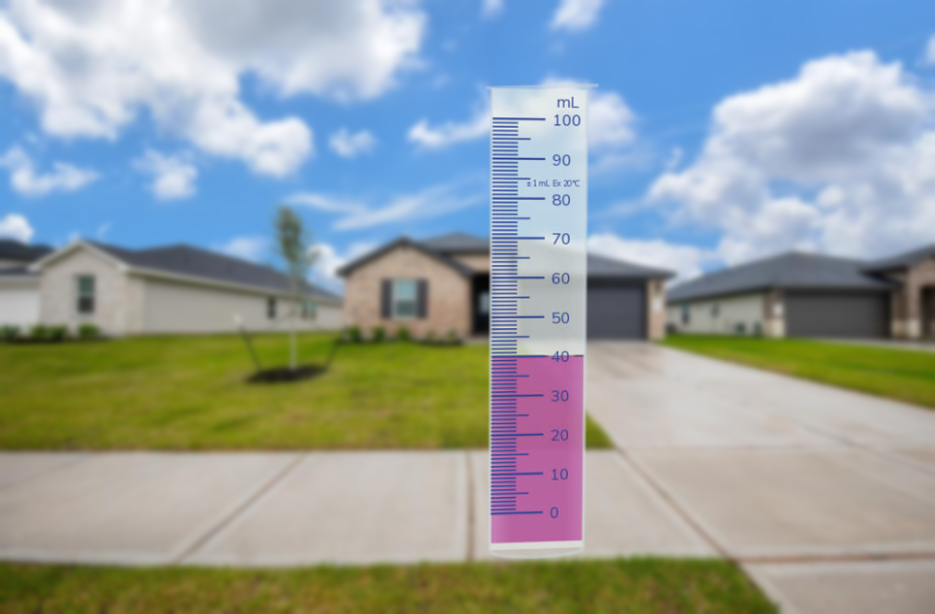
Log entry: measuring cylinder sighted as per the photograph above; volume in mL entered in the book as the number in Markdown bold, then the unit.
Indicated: **40** mL
